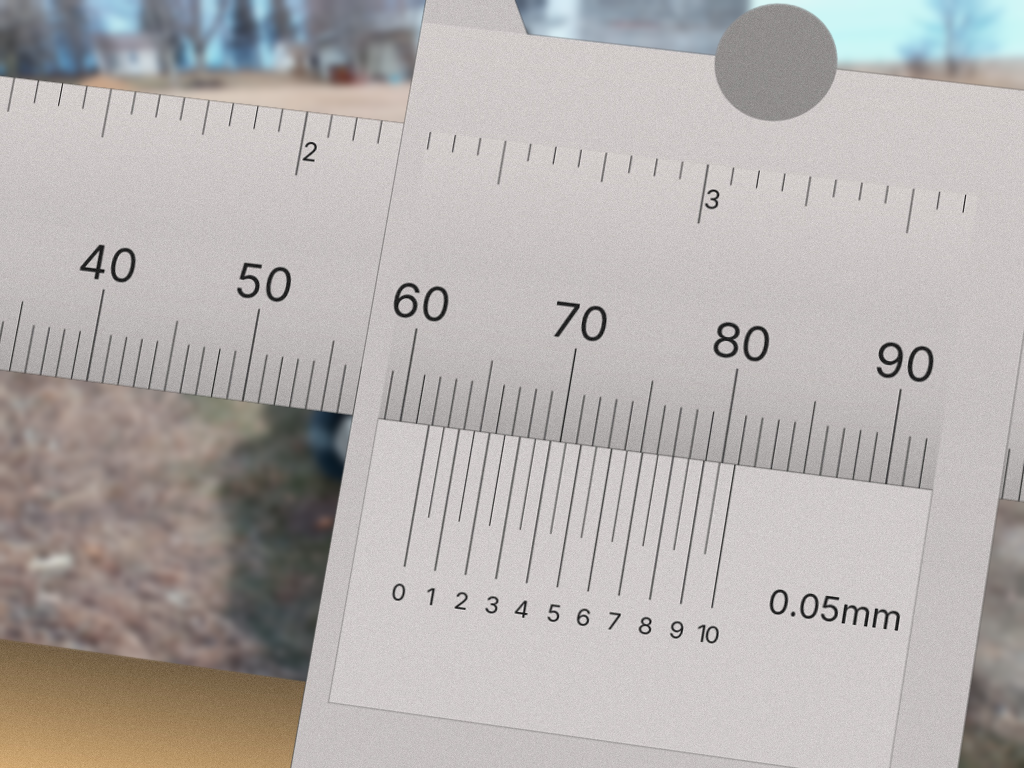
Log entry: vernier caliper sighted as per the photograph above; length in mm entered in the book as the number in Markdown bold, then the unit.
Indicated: **61.8** mm
